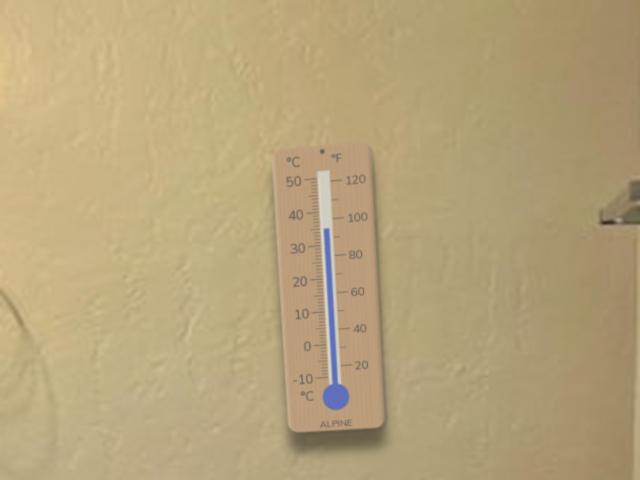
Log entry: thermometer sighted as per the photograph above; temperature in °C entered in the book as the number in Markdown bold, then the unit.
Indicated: **35** °C
